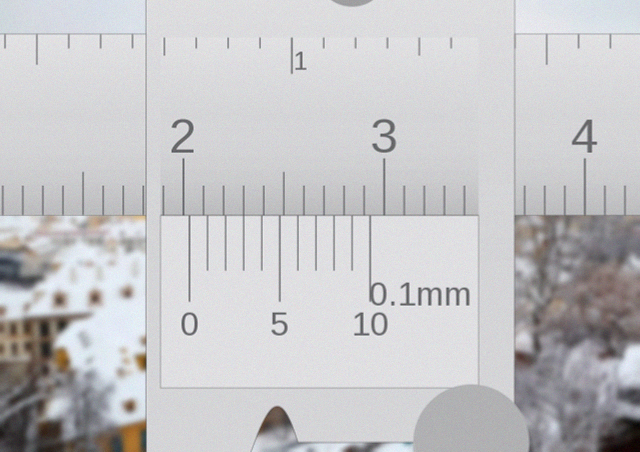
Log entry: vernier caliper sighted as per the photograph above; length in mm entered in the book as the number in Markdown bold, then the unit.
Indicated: **20.3** mm
